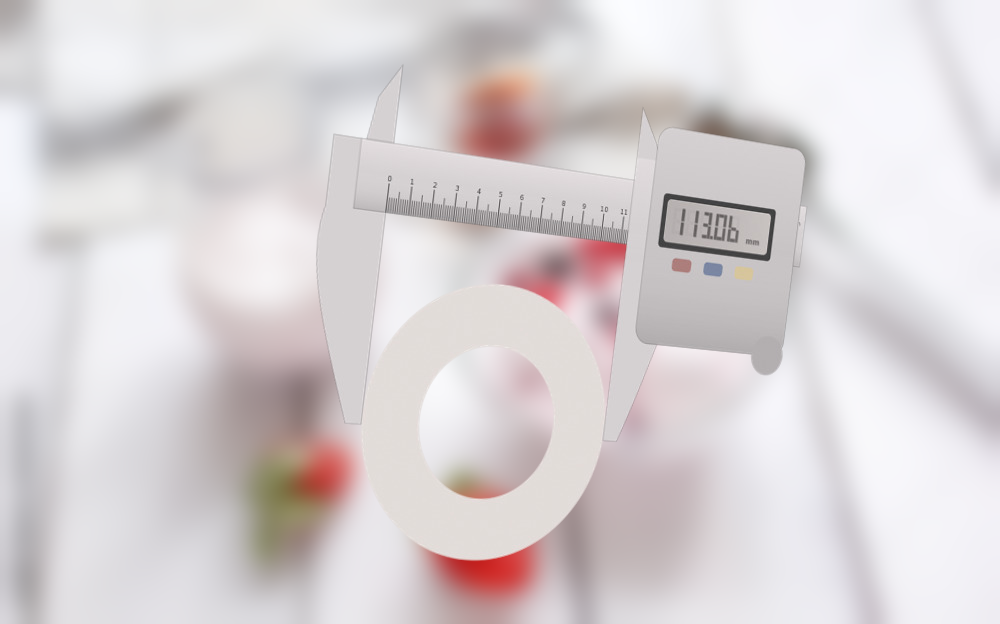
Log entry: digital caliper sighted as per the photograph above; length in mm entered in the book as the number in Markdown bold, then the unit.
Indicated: **113.06** mm
